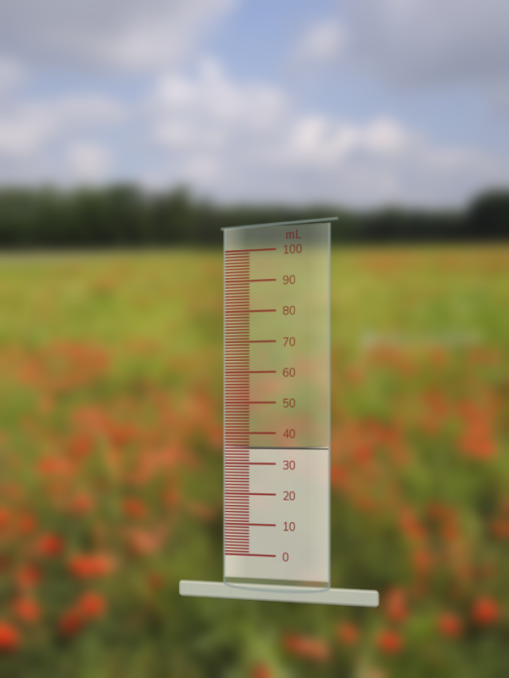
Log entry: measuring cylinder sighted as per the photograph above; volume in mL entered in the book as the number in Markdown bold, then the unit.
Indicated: **35** mL
